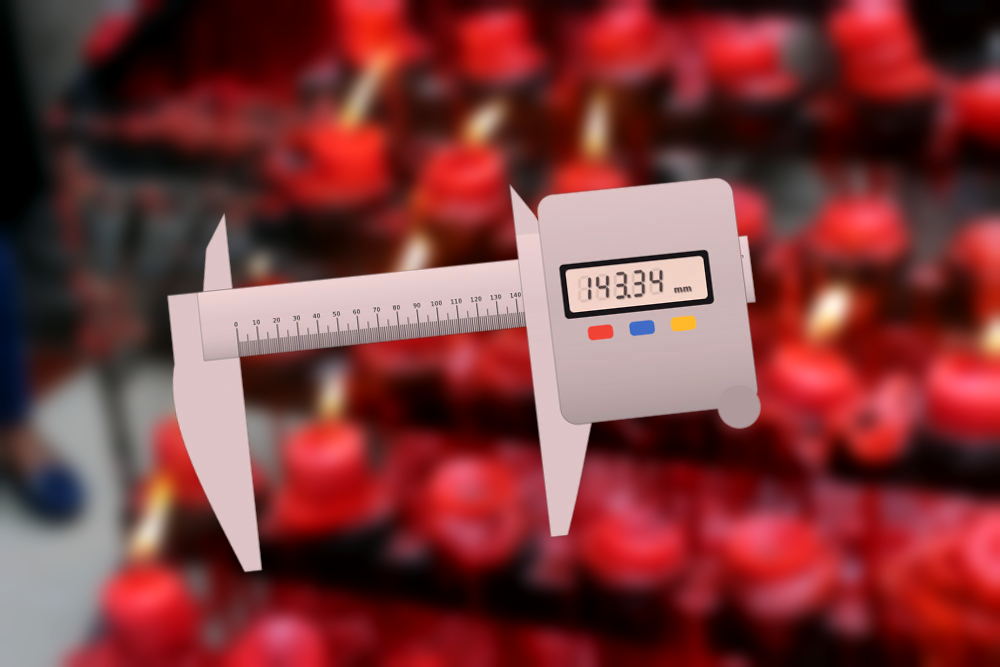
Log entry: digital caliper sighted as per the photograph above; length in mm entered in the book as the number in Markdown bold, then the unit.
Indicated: **143.34** mm
